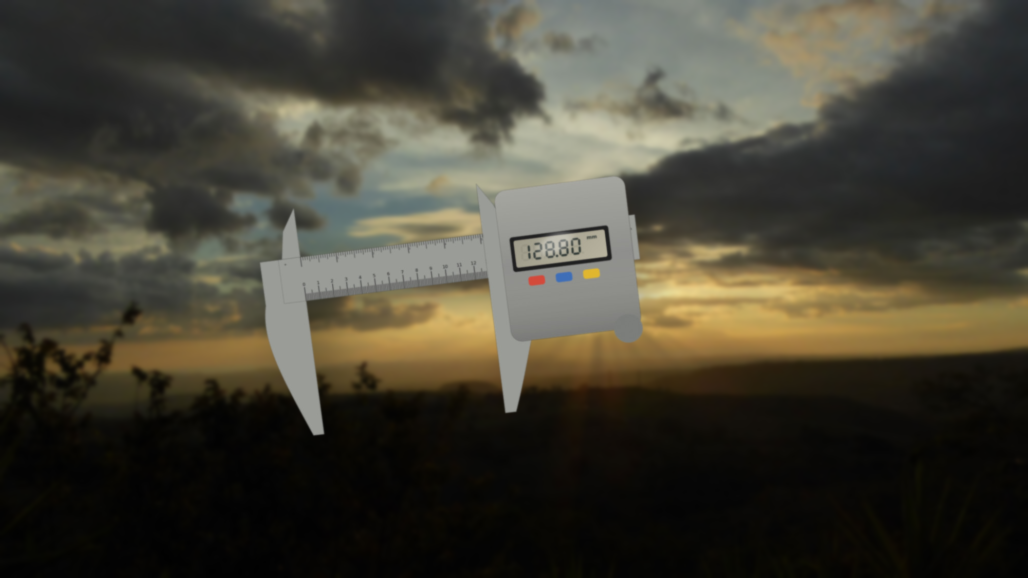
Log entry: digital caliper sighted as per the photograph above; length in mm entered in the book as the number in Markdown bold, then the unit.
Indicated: **128.80** mm
